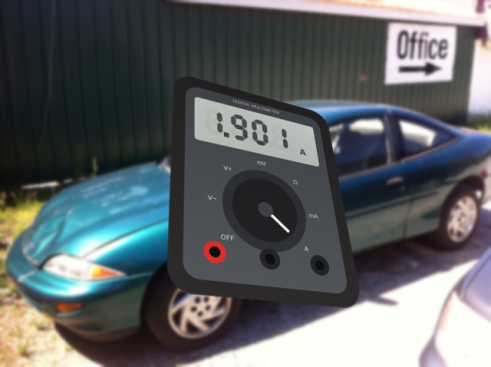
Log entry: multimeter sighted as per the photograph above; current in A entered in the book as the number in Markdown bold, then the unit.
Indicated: **1.901** A
